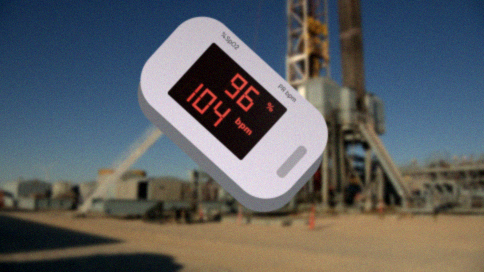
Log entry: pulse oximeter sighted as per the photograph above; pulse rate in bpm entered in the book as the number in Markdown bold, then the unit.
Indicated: **104** bpm
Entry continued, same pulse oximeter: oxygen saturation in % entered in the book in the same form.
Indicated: **96** %
